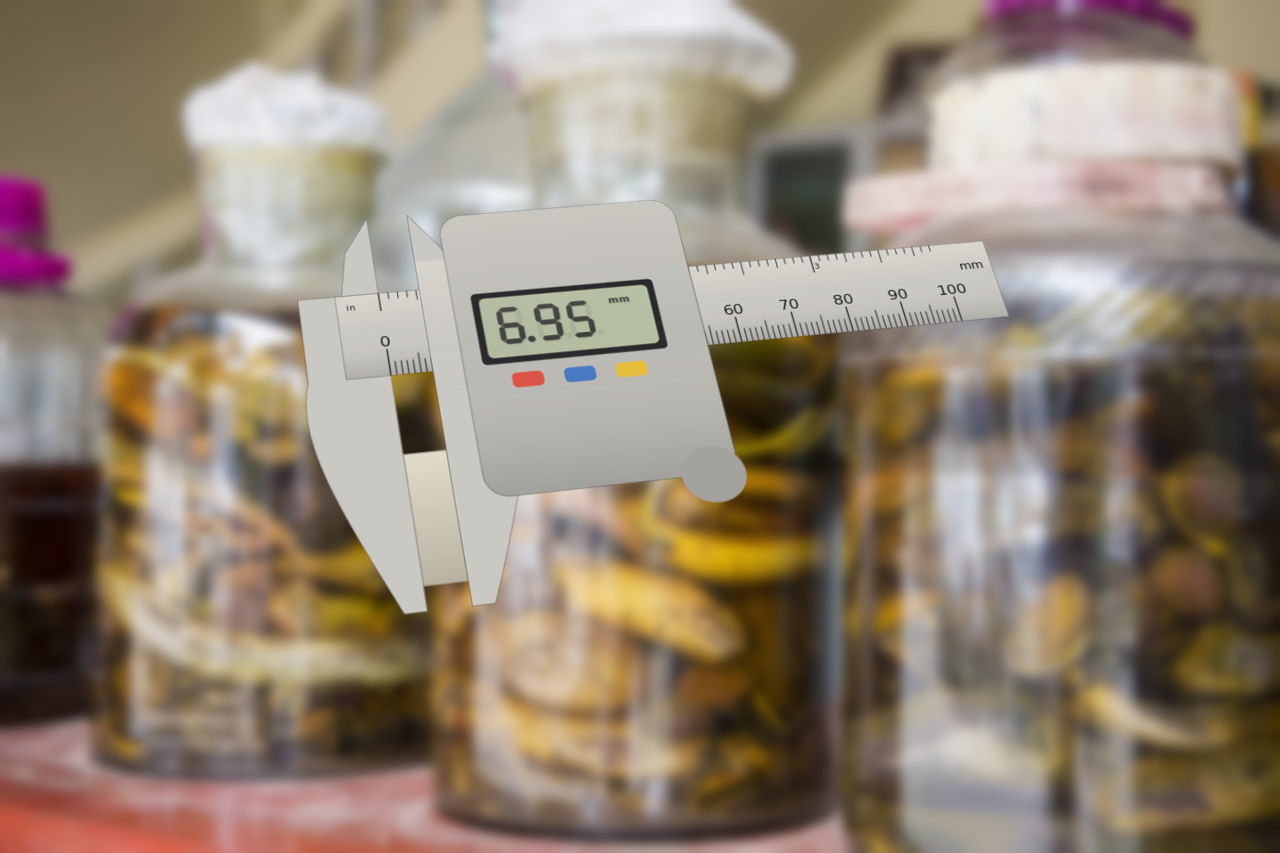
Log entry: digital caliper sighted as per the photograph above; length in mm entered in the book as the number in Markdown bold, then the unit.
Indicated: **6.95** mm
